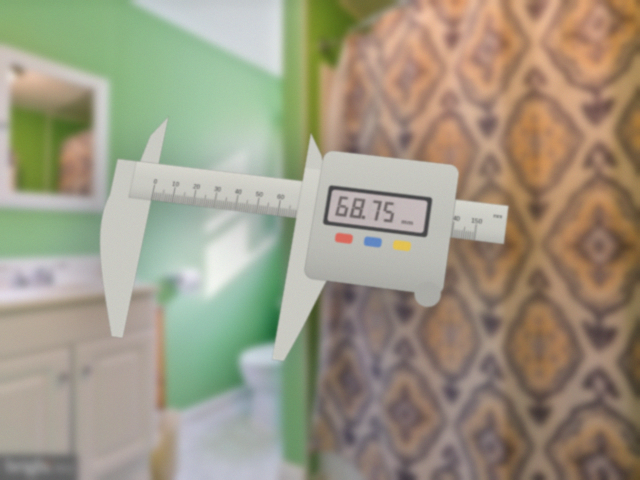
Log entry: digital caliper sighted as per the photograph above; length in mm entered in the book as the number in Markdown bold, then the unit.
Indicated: **68.75** mm
